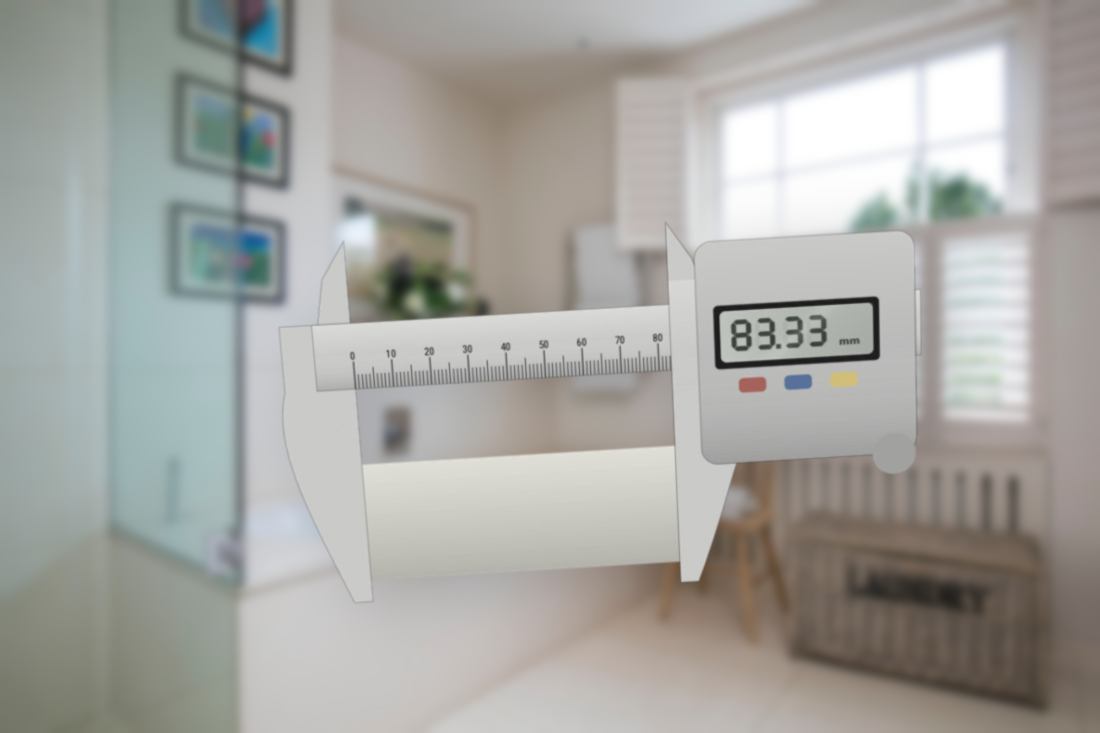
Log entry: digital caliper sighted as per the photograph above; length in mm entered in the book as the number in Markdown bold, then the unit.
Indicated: **83.33** mm
